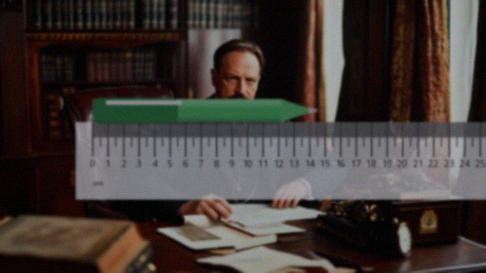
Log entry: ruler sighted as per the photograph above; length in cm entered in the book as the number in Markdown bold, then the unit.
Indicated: **14.5** cm
